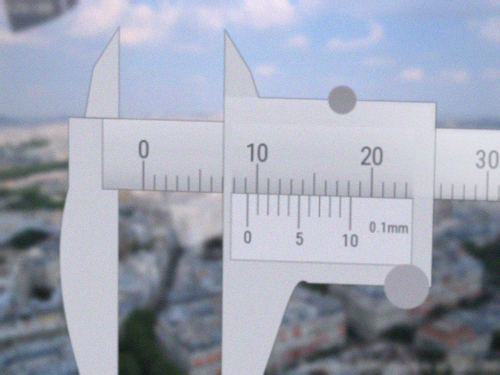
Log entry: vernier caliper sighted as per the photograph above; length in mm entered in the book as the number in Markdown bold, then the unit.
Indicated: **9.2** mm
